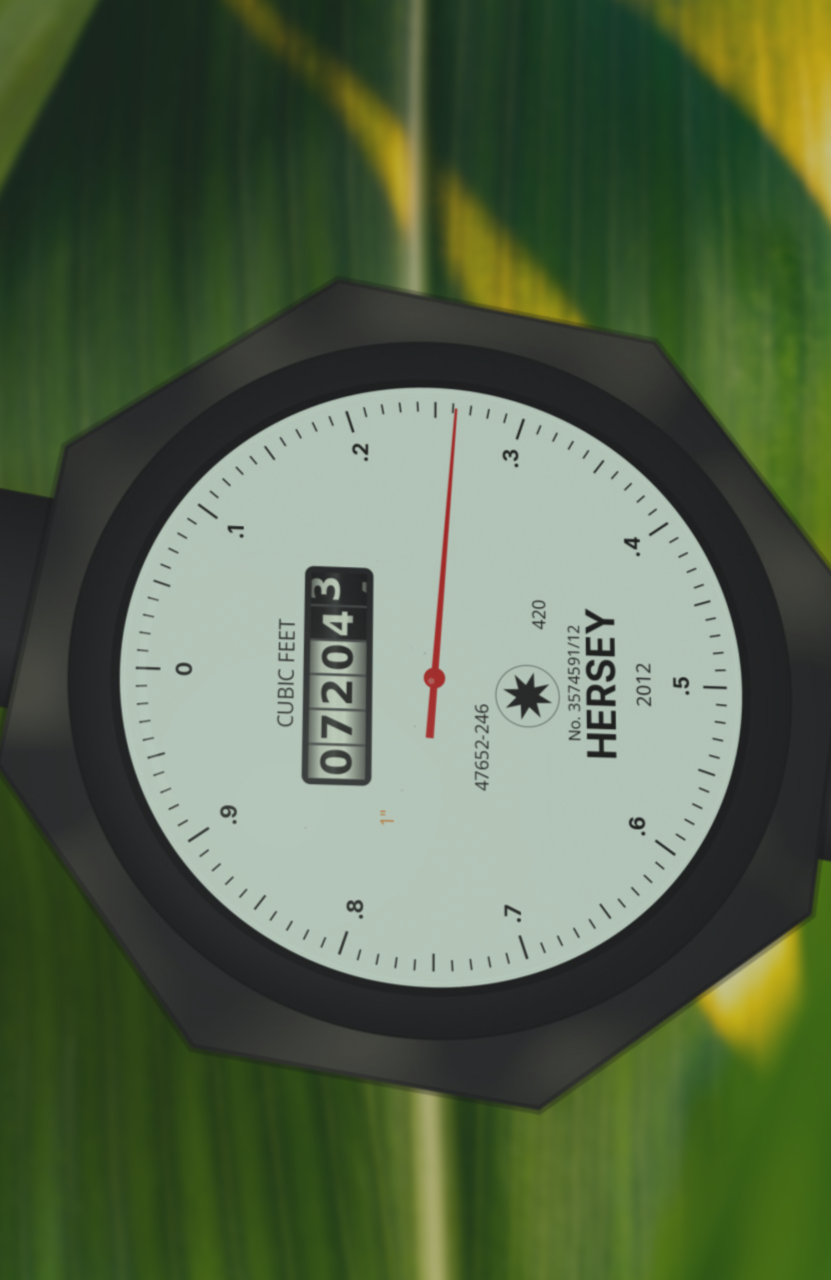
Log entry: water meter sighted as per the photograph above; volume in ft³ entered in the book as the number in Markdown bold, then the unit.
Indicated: **72043.26** ft³
